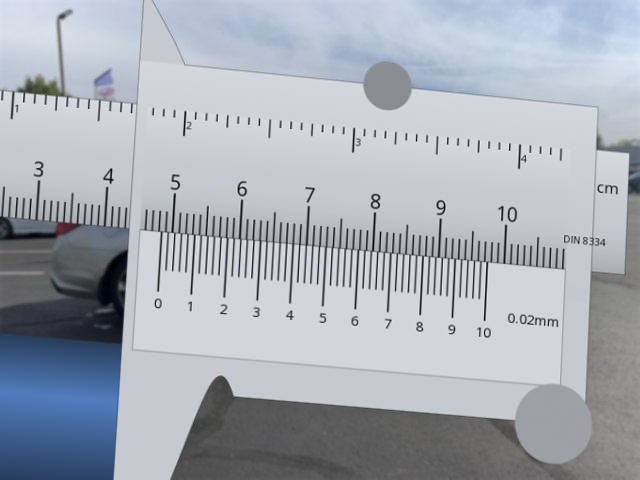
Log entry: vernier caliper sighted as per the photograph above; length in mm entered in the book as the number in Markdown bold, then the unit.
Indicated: **48.4** mm
